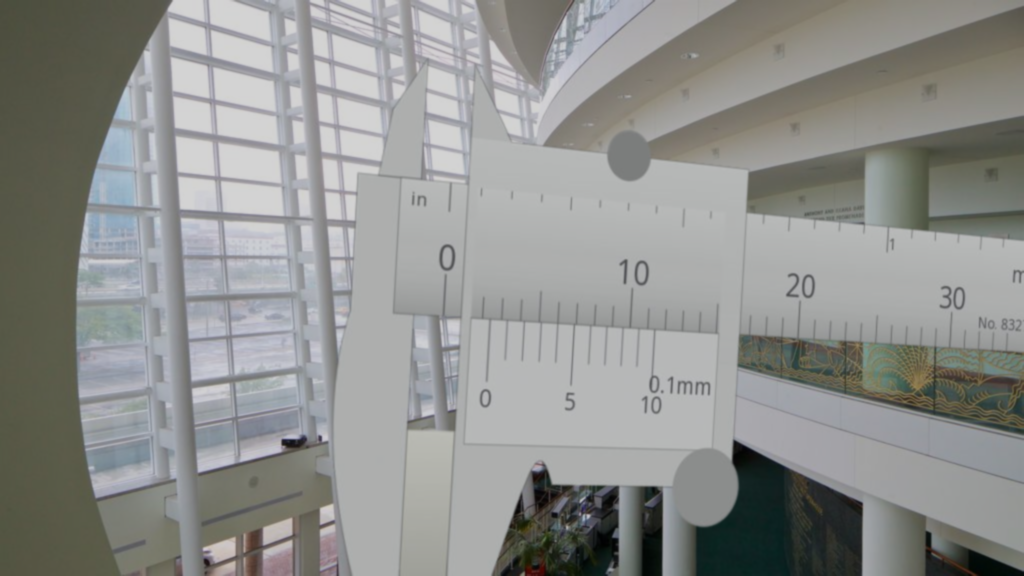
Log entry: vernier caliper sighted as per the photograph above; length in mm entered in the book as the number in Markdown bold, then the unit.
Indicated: **2.4** mm
